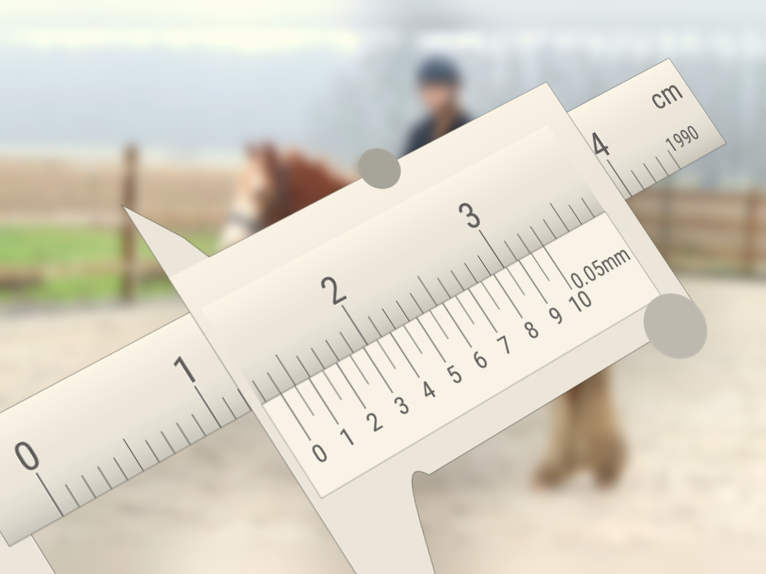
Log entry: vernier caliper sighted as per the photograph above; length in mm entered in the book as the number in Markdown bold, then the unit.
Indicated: **14.0** mm
